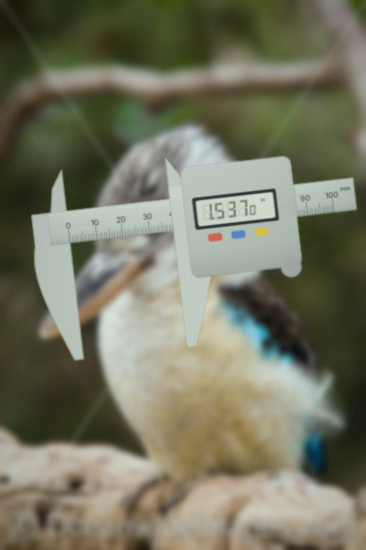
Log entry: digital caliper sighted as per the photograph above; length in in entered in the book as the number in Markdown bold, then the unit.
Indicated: **1.5370** in
